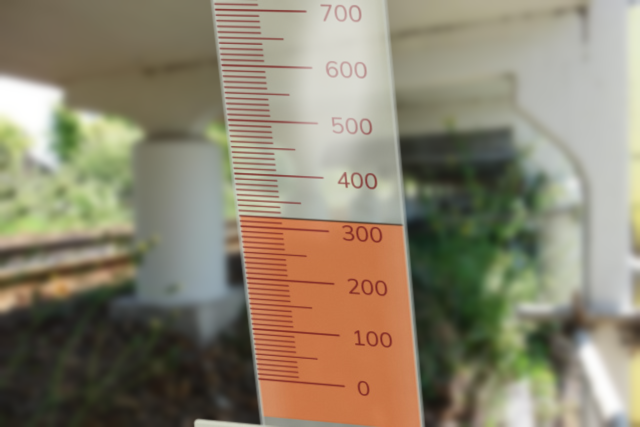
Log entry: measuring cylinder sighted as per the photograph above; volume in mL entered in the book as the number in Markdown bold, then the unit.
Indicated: **320** mL
